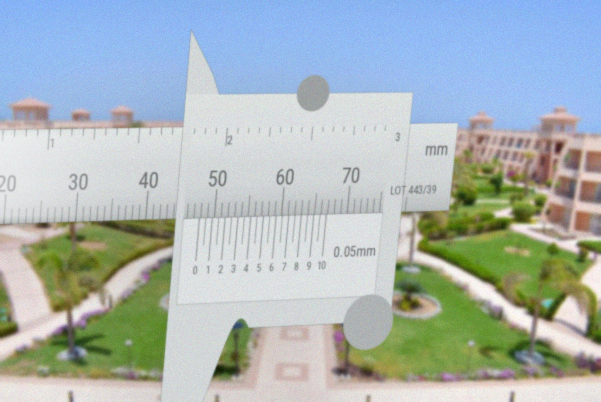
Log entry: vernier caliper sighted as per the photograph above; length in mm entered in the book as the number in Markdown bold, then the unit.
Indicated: **47.8** mm
